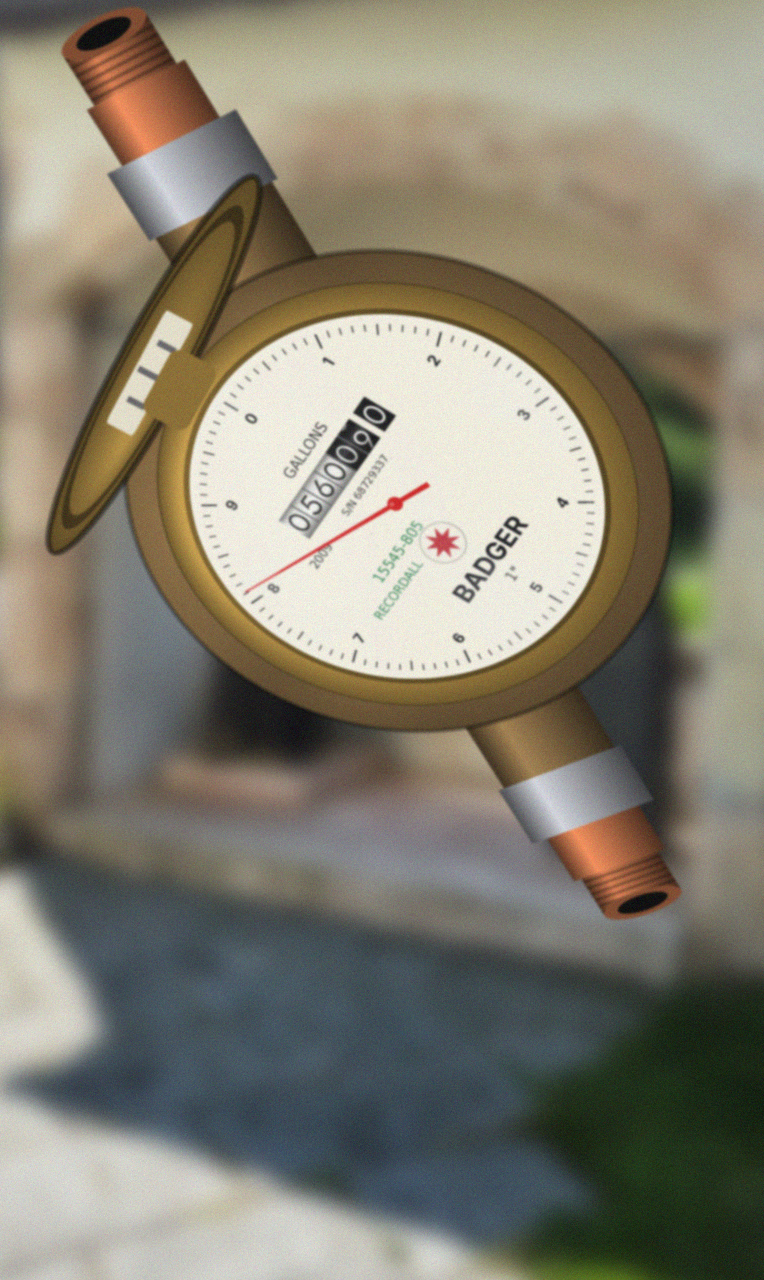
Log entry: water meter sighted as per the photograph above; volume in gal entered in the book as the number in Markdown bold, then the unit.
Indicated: **560088.1** gal
